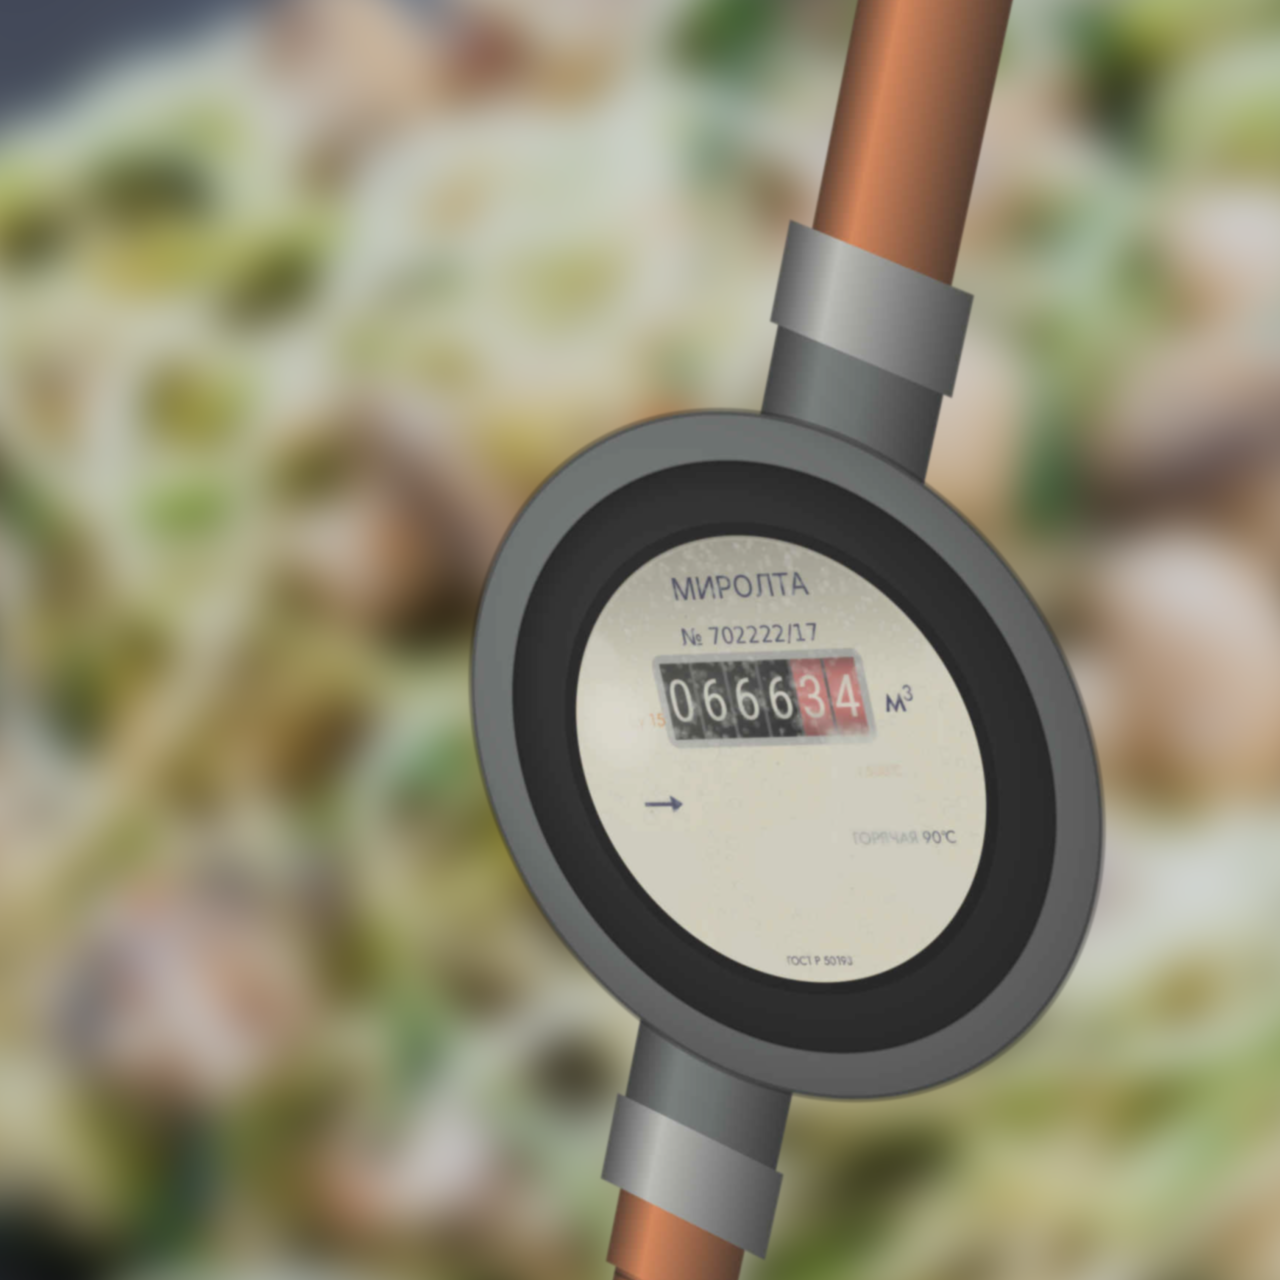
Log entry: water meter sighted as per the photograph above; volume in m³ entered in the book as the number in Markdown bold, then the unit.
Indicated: **666.34** m³
